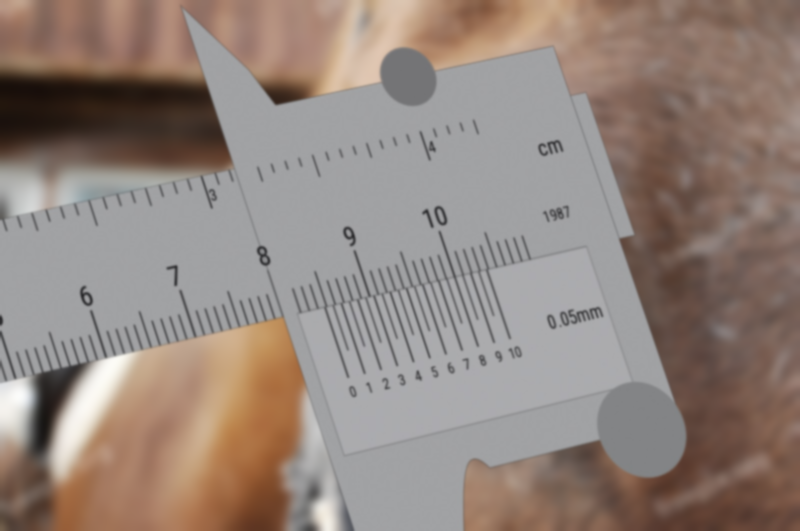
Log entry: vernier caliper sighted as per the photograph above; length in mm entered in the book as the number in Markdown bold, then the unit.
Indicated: **84.8** mm
